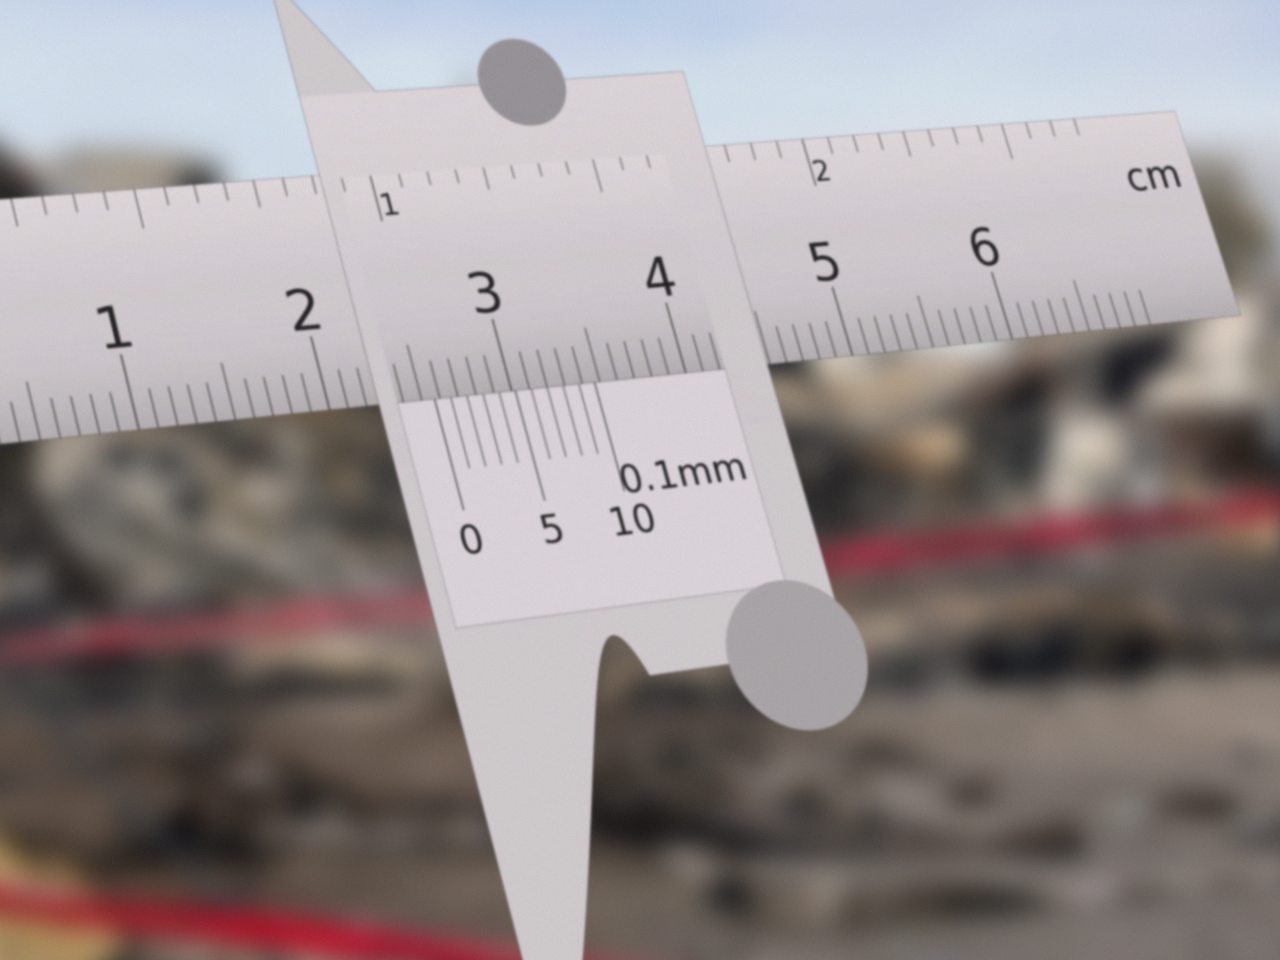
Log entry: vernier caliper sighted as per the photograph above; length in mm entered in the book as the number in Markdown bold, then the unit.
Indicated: **25.7** mm
